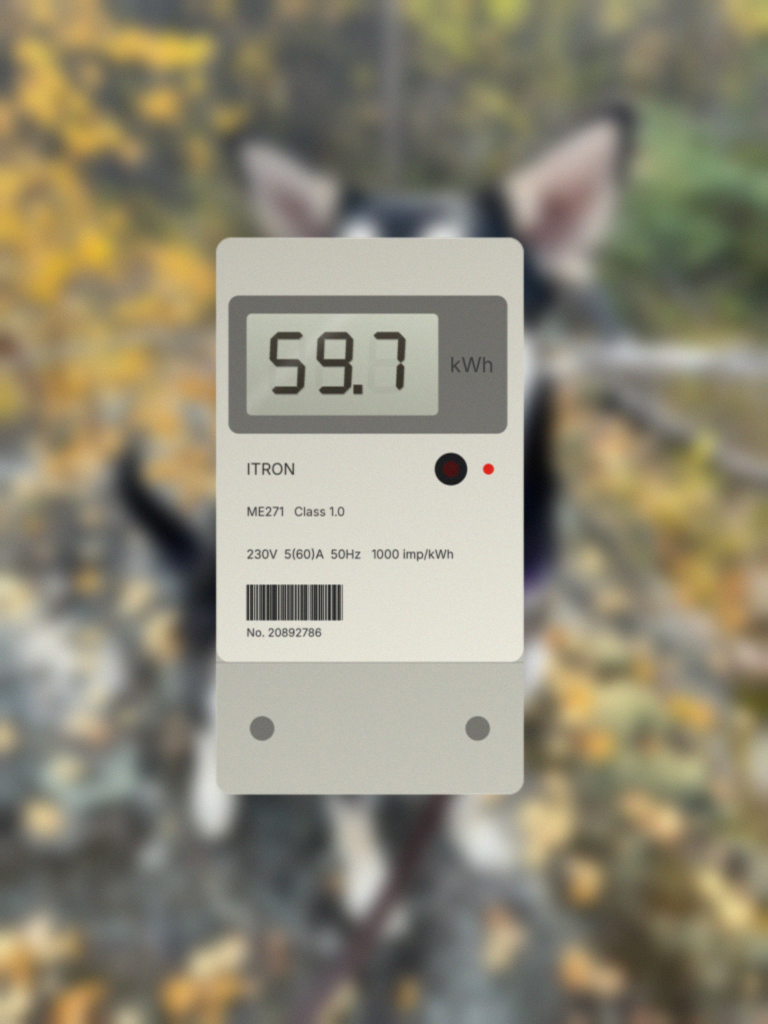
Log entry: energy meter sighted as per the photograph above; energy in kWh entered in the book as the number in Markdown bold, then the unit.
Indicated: **59.7** kWh
